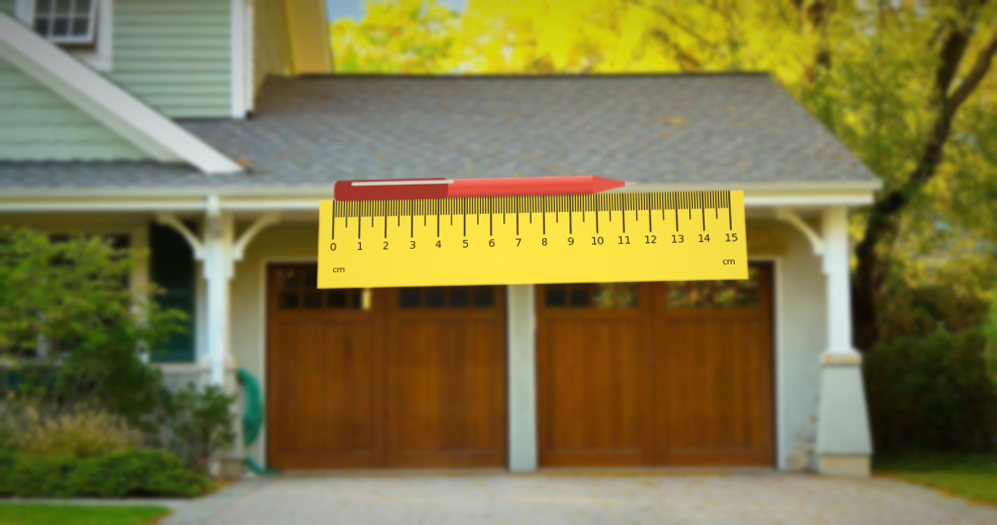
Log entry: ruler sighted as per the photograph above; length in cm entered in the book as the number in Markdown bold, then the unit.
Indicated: **11.5** cm
